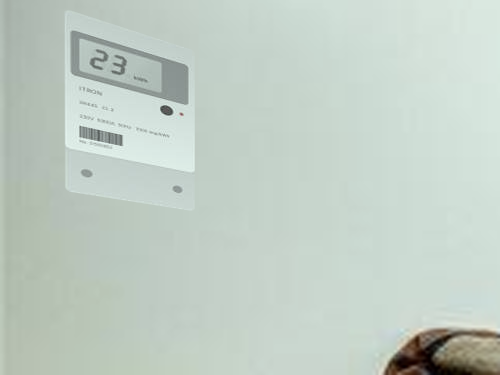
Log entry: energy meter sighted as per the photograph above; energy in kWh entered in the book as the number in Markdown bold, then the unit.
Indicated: **23** kWh
